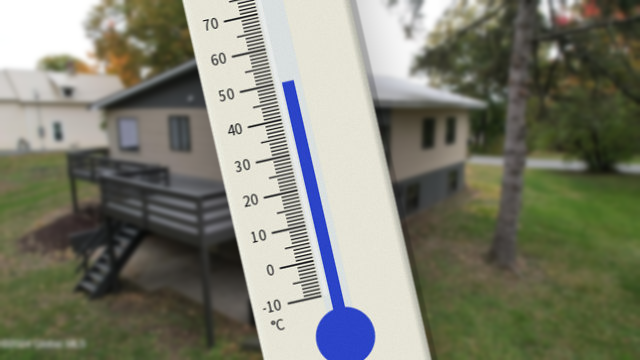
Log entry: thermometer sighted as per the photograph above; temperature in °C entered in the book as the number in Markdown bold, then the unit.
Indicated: **50** °C
